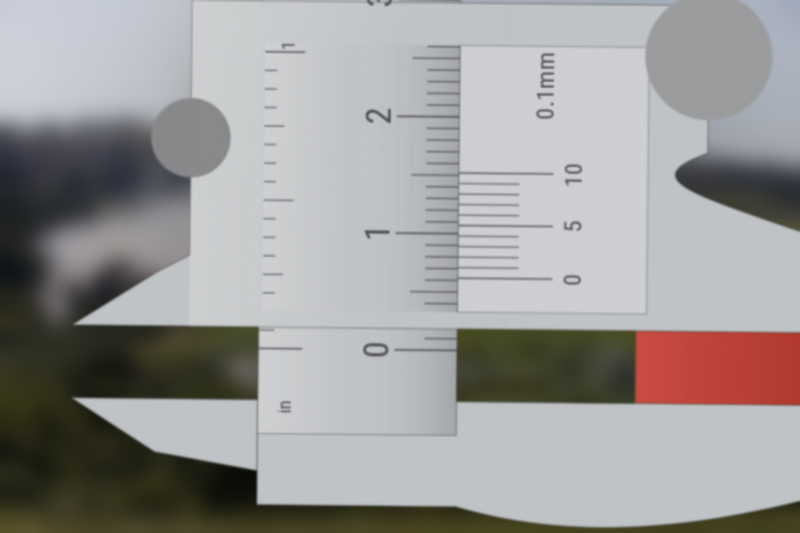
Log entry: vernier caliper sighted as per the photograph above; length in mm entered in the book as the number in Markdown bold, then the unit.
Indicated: **6.2** mm
